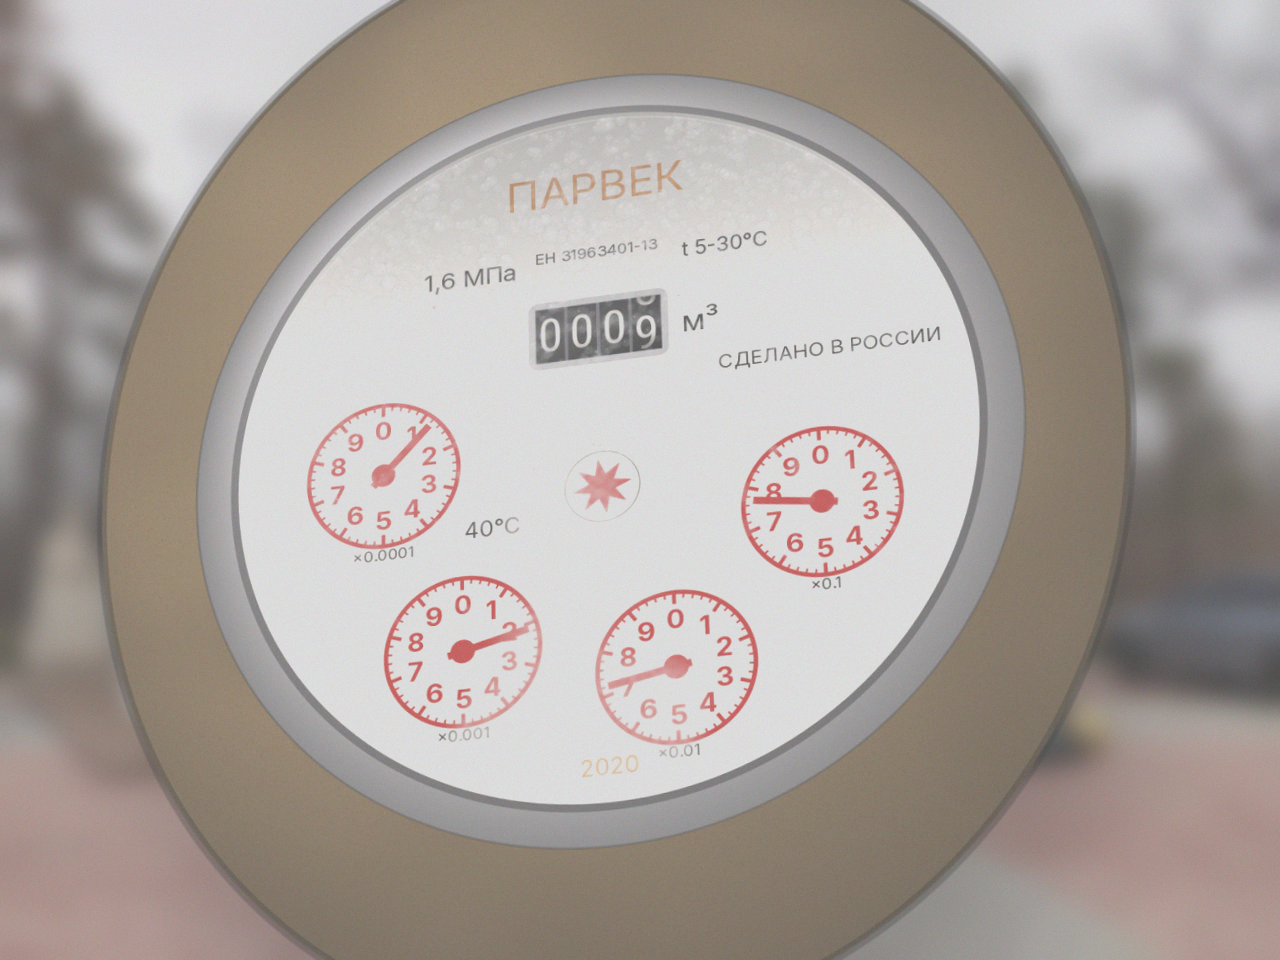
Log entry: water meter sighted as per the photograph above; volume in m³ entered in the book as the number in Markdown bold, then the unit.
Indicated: **8.7721** m³
